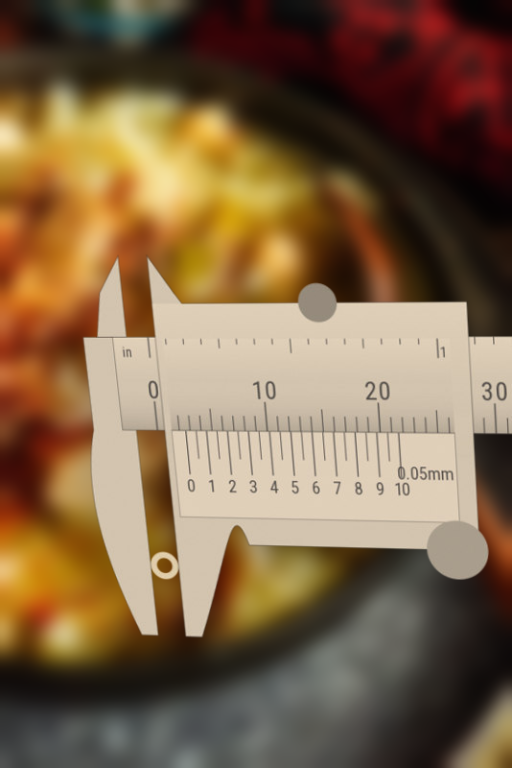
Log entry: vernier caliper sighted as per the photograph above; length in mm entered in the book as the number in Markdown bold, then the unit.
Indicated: **2.6** mm
